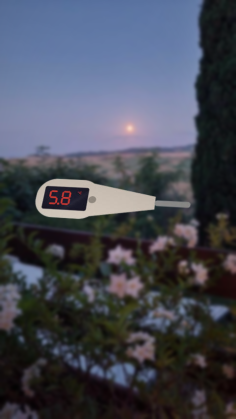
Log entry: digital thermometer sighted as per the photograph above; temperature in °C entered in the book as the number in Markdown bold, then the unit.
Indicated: **5.8** °C
